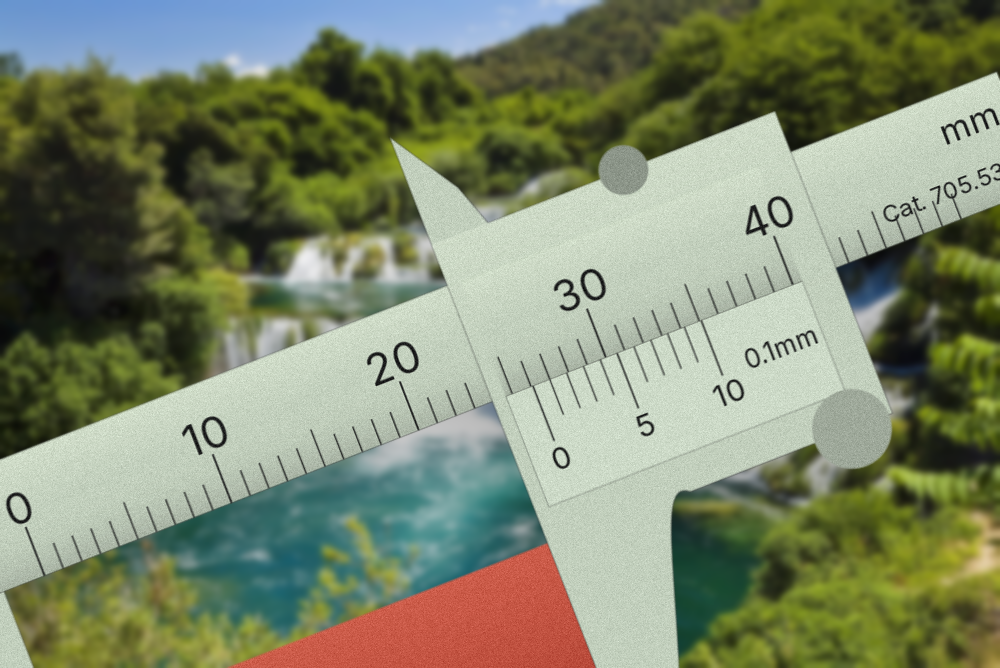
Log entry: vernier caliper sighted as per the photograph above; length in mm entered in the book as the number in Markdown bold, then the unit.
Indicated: **26.1** mm
